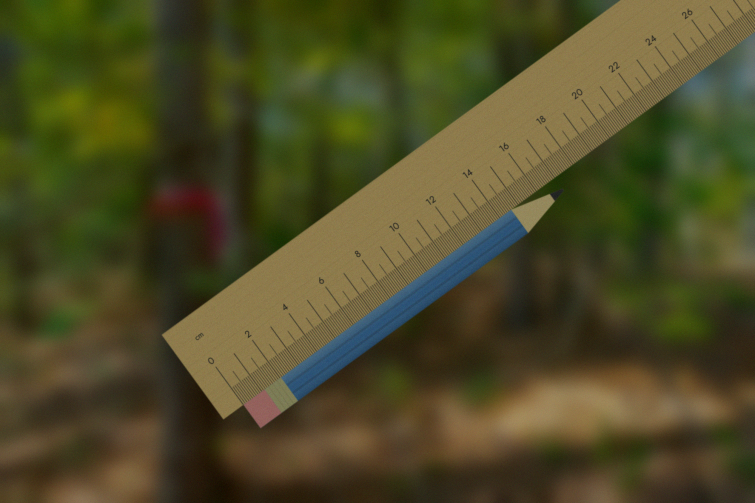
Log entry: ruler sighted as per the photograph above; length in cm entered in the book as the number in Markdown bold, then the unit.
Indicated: **17** cm
